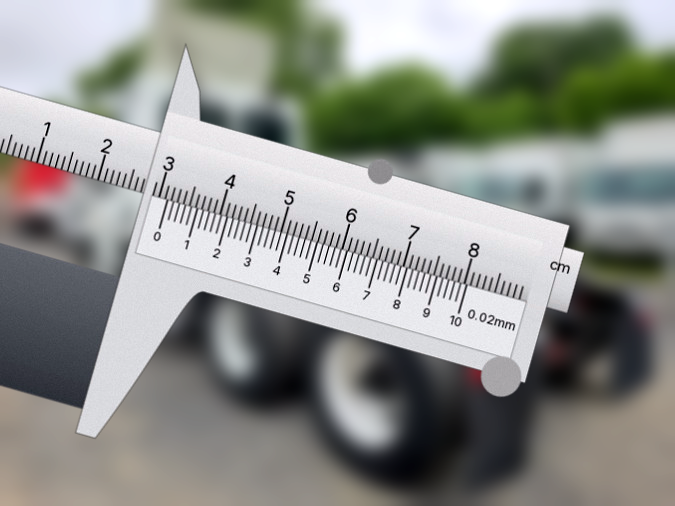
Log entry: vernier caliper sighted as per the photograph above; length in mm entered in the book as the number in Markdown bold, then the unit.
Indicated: **31.4** mm
